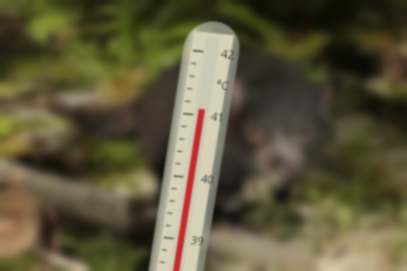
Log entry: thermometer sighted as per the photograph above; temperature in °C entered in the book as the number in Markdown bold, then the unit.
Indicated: **41.1** °C
